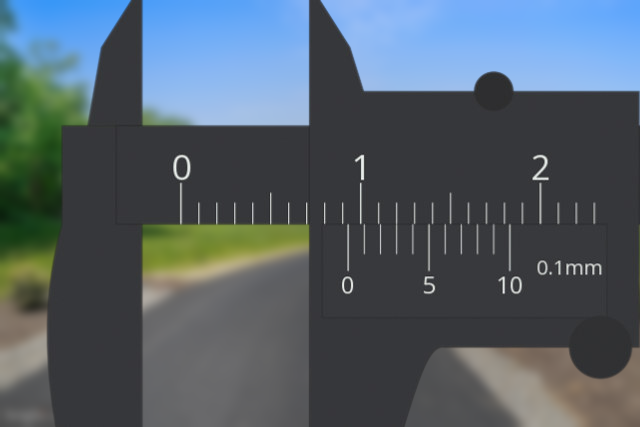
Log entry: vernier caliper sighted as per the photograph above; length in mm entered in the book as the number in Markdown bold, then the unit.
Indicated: **9.3** mm
